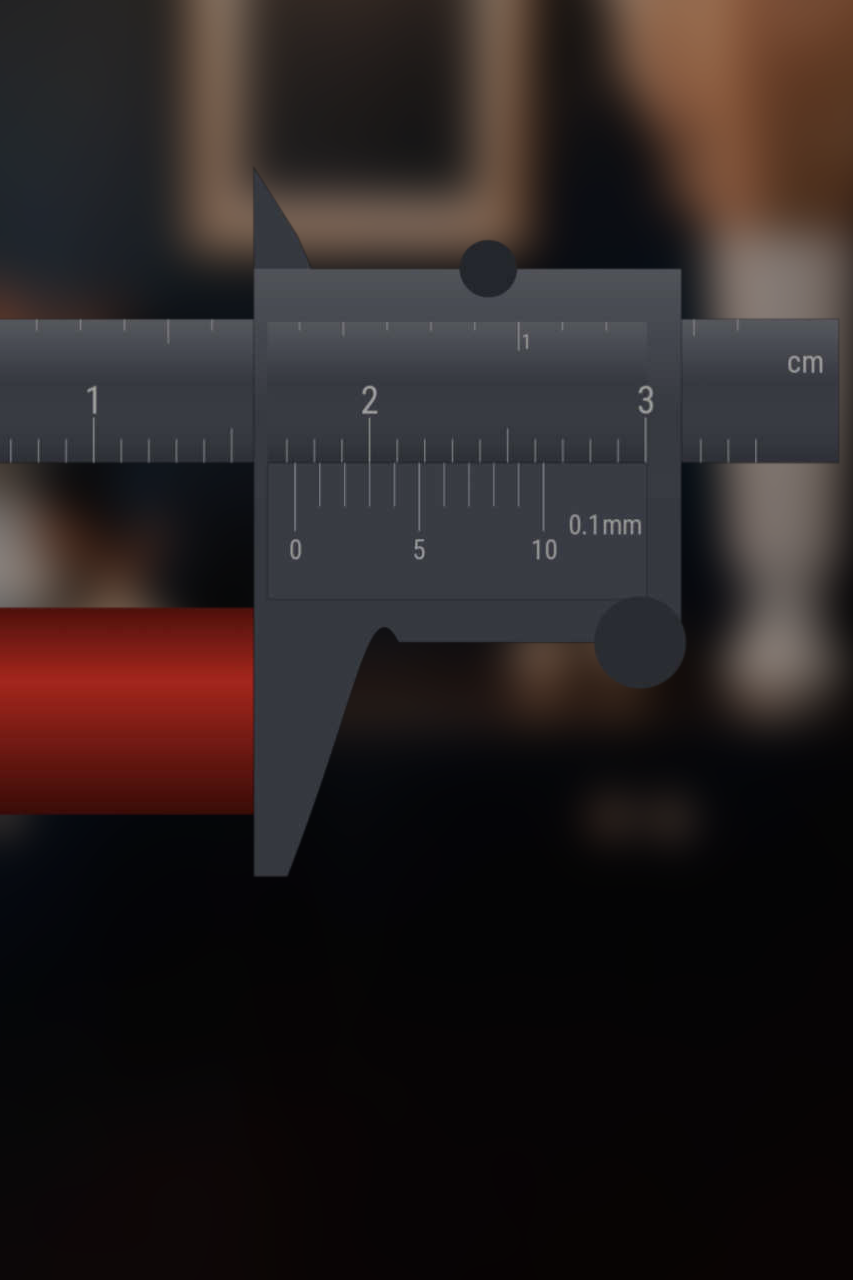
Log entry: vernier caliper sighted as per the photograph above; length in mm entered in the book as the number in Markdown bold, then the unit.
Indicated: **17.3** mm
